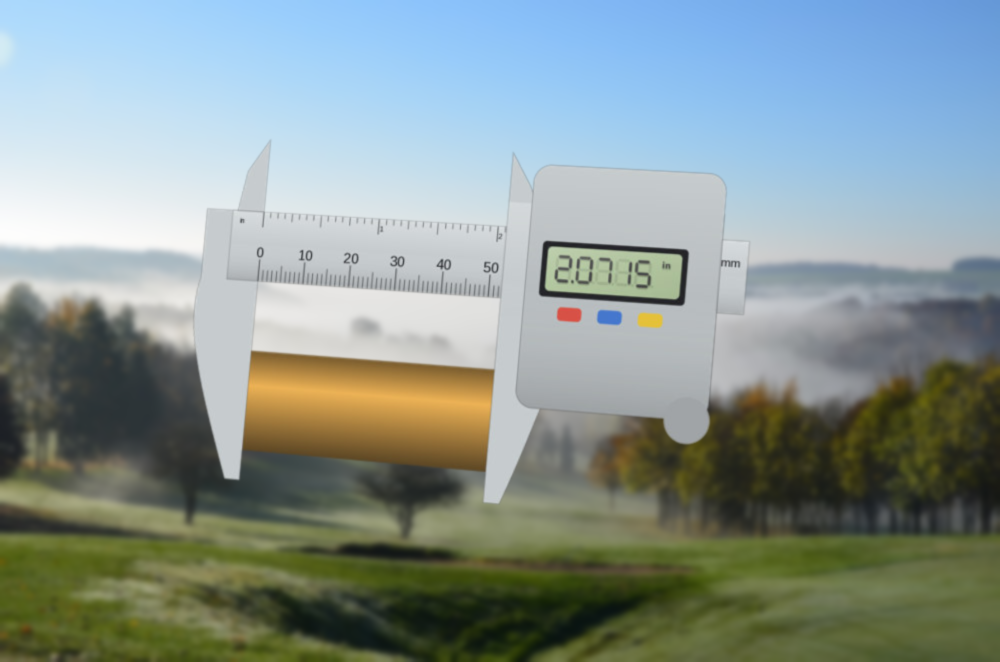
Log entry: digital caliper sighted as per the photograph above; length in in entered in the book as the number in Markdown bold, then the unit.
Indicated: **2.0715** in
